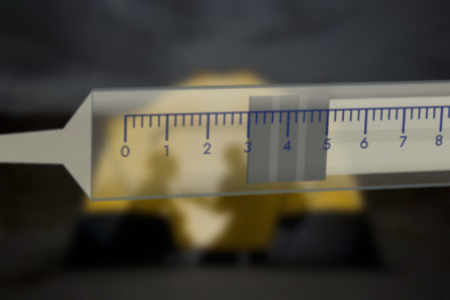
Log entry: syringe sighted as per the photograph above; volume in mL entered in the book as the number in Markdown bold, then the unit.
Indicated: **3** mL
